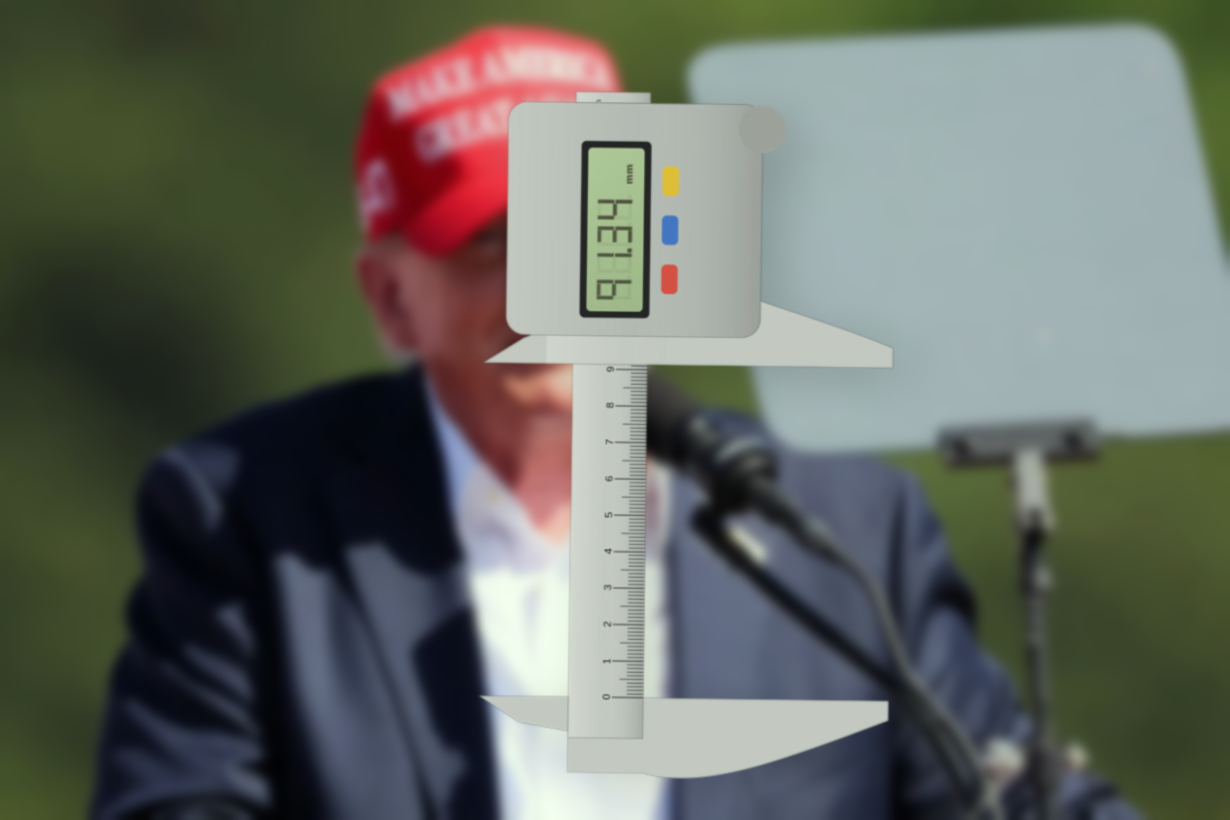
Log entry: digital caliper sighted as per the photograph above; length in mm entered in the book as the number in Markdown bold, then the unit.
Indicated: **91.34** mm
